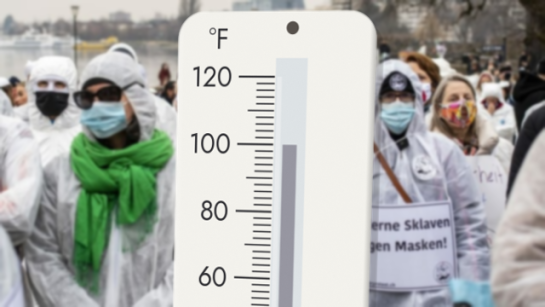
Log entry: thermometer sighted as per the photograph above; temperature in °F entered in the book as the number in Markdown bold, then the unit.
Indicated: **100** °F
